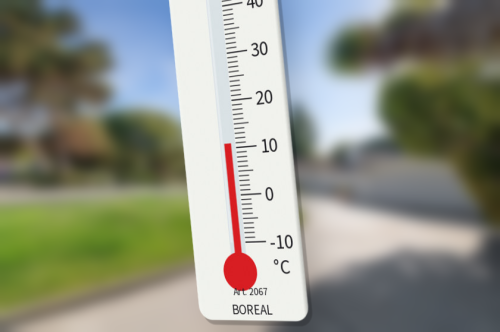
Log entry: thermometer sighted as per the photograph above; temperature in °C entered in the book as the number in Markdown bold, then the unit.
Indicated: **11** °C
